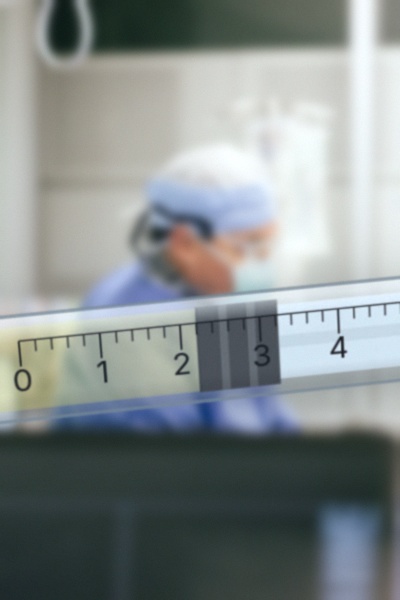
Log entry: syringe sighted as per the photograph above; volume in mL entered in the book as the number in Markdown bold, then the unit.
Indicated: **2.2** mL
